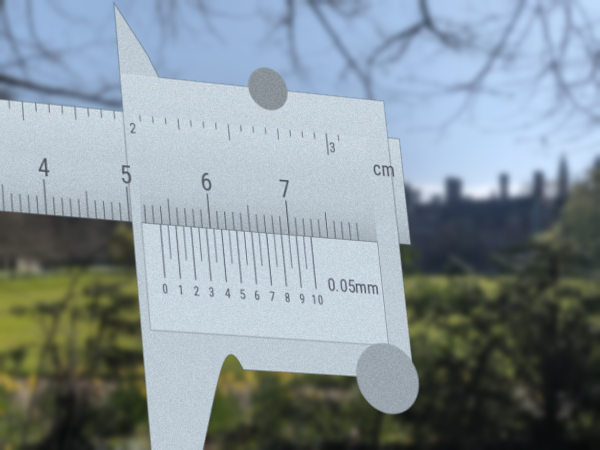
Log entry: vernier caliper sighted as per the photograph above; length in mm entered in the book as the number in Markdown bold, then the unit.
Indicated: **53.8** mm
